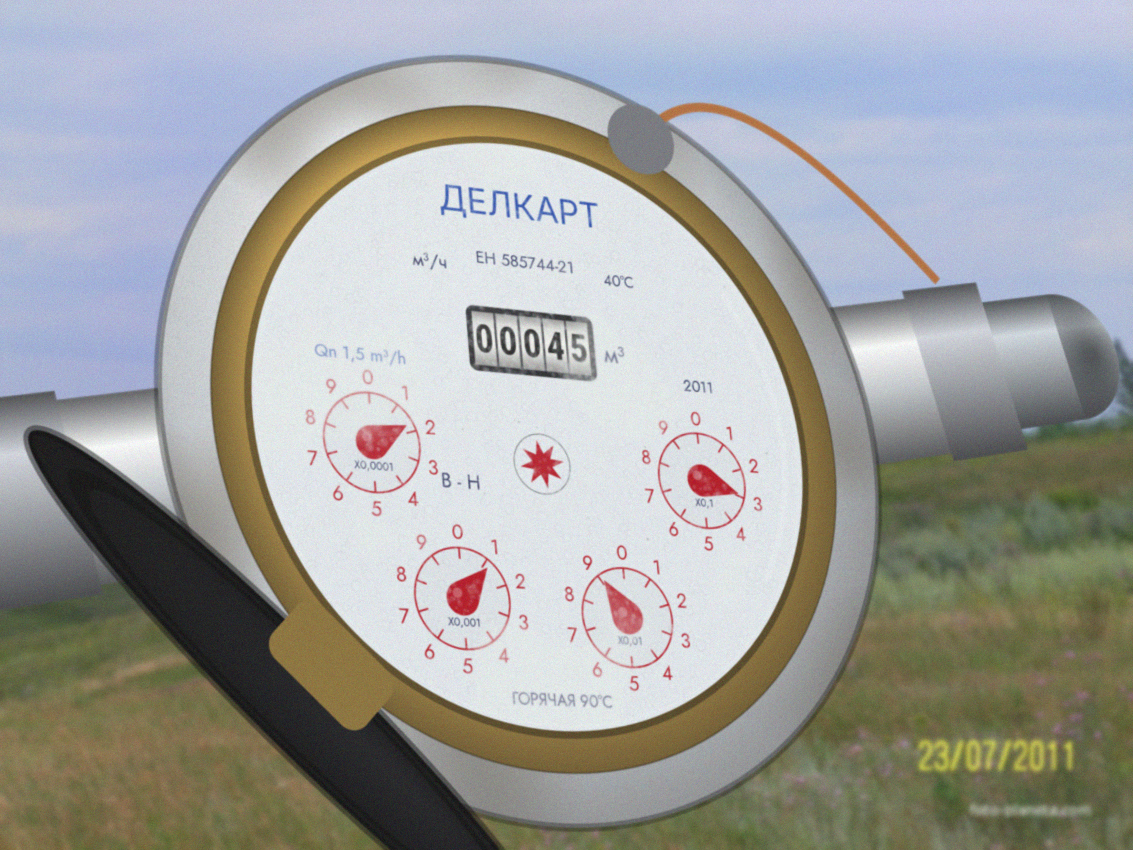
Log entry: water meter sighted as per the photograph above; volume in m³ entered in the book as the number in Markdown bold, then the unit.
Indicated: **45.2911** m³
